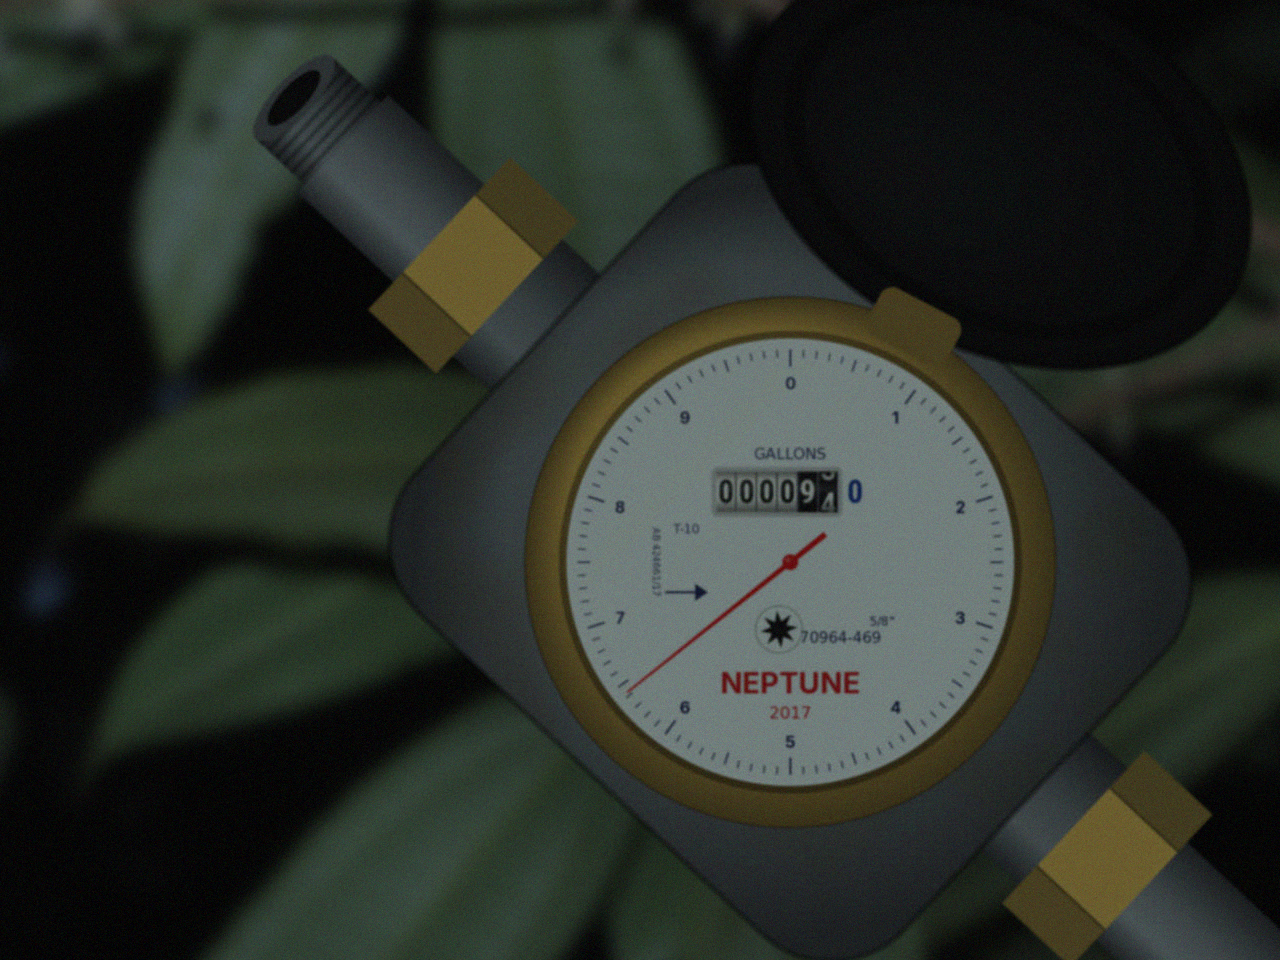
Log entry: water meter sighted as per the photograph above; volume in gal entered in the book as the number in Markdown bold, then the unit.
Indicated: **936.4** gal
